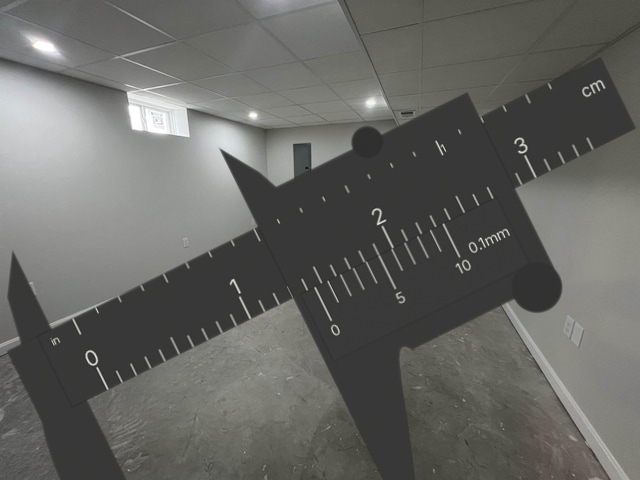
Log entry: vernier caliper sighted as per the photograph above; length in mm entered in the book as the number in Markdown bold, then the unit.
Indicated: **14.5** mm
